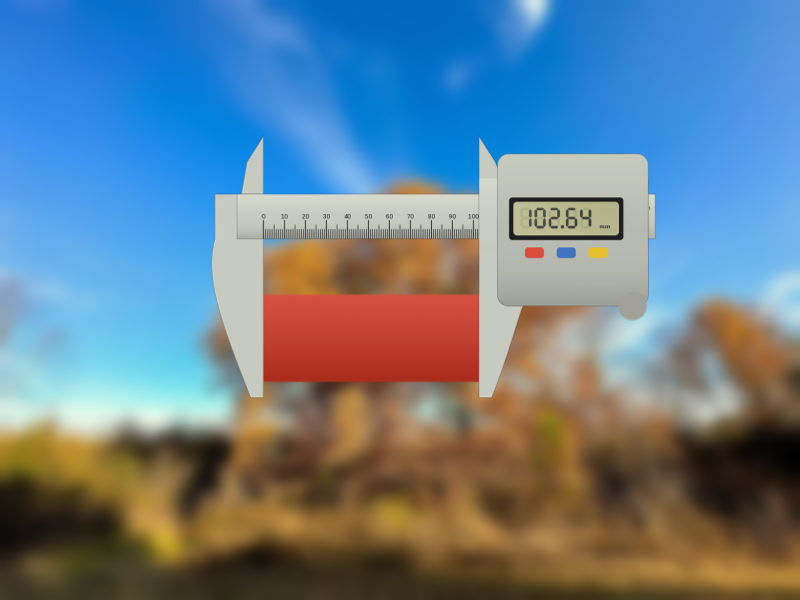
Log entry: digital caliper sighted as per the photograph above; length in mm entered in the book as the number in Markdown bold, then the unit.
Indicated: **102.64** mm
